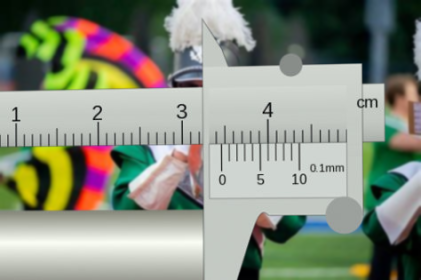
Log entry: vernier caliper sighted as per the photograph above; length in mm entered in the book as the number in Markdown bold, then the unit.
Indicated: **34.6** mm
